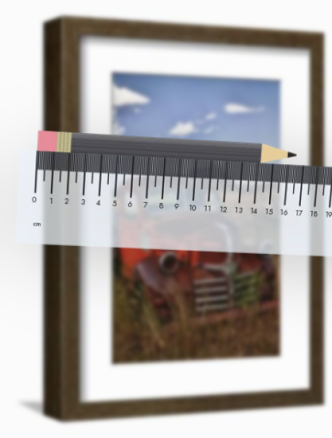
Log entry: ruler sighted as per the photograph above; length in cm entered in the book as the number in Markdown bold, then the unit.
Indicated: **16.5** cm
